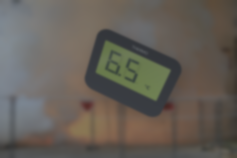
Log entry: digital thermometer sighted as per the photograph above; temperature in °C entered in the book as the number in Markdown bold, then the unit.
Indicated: **6.5** °C
